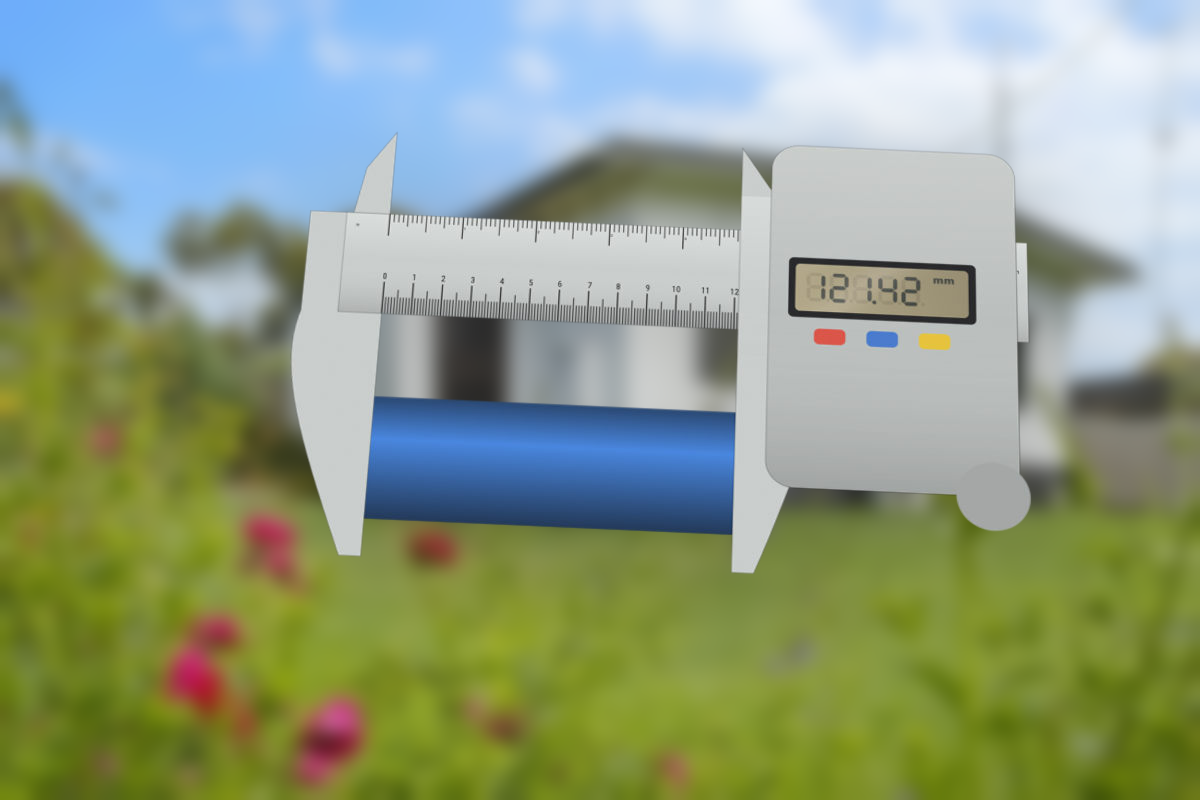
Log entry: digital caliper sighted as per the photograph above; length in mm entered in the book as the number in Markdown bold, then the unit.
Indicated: **121.42** mm
